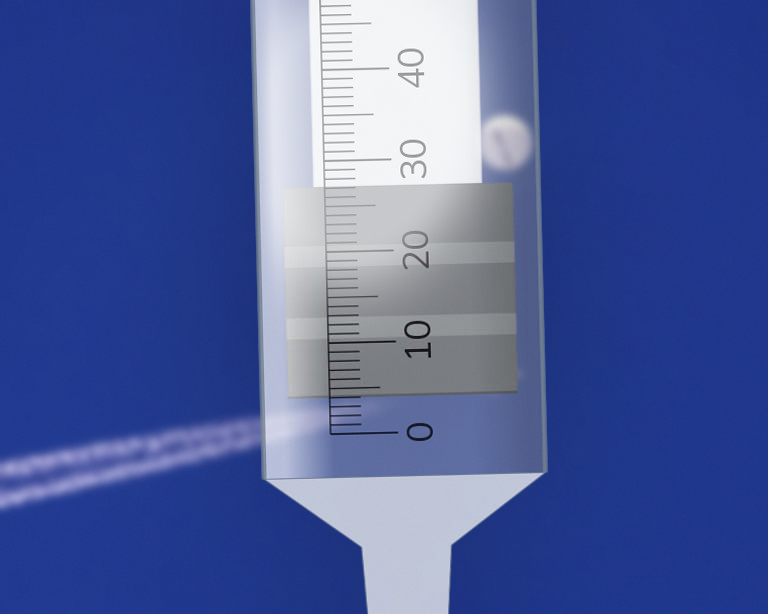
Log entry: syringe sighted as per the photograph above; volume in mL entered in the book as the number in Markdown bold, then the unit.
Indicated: **4** mL
